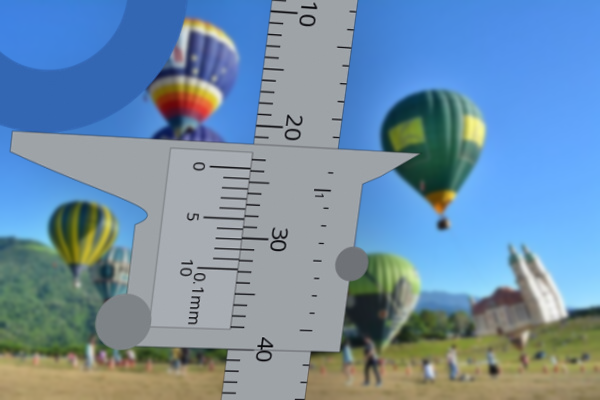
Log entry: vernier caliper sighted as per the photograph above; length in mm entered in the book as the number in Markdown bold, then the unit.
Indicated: **23.8** mm
